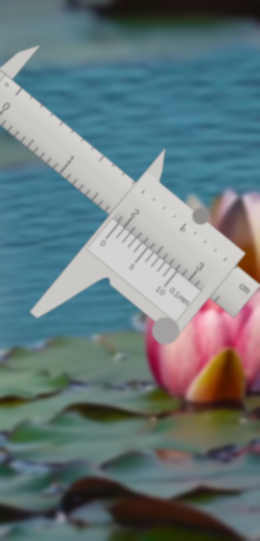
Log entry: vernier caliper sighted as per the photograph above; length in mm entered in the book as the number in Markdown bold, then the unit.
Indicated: **19.2** mm
